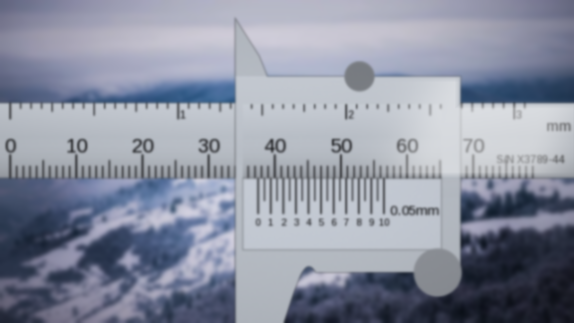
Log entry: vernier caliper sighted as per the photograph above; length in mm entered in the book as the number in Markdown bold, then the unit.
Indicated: **37.5** mm
